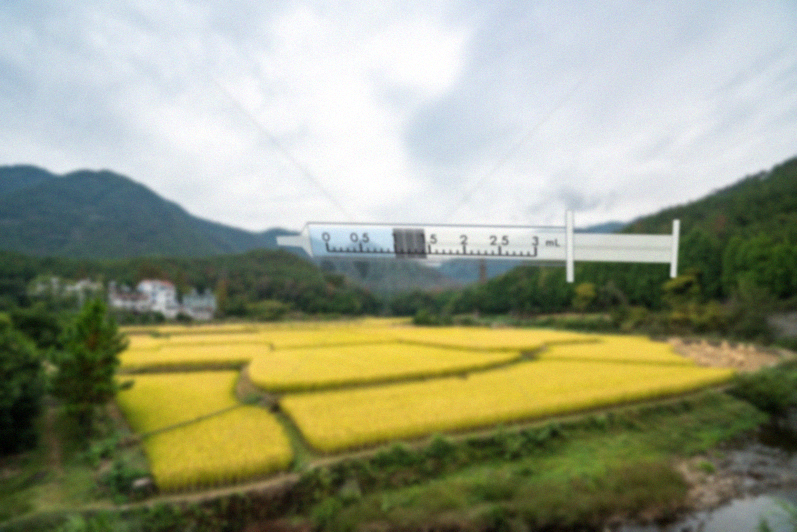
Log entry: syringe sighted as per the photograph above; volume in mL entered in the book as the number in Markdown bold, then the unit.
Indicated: **1** mL
